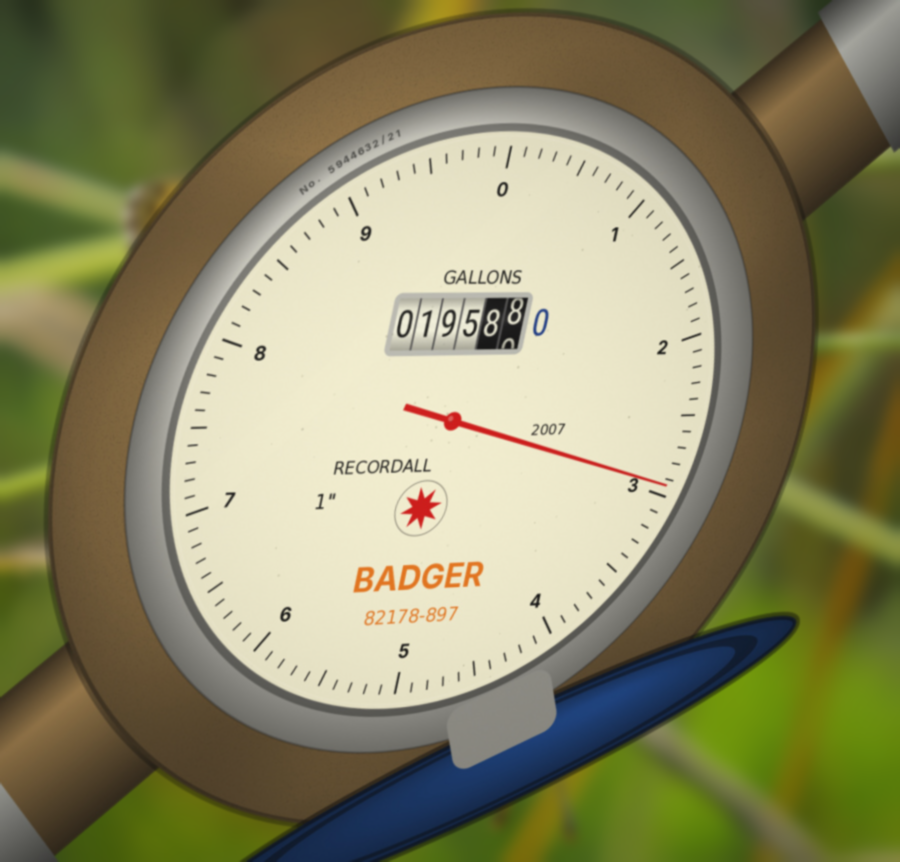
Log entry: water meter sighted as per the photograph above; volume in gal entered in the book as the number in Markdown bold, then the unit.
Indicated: **195882.9** gal
